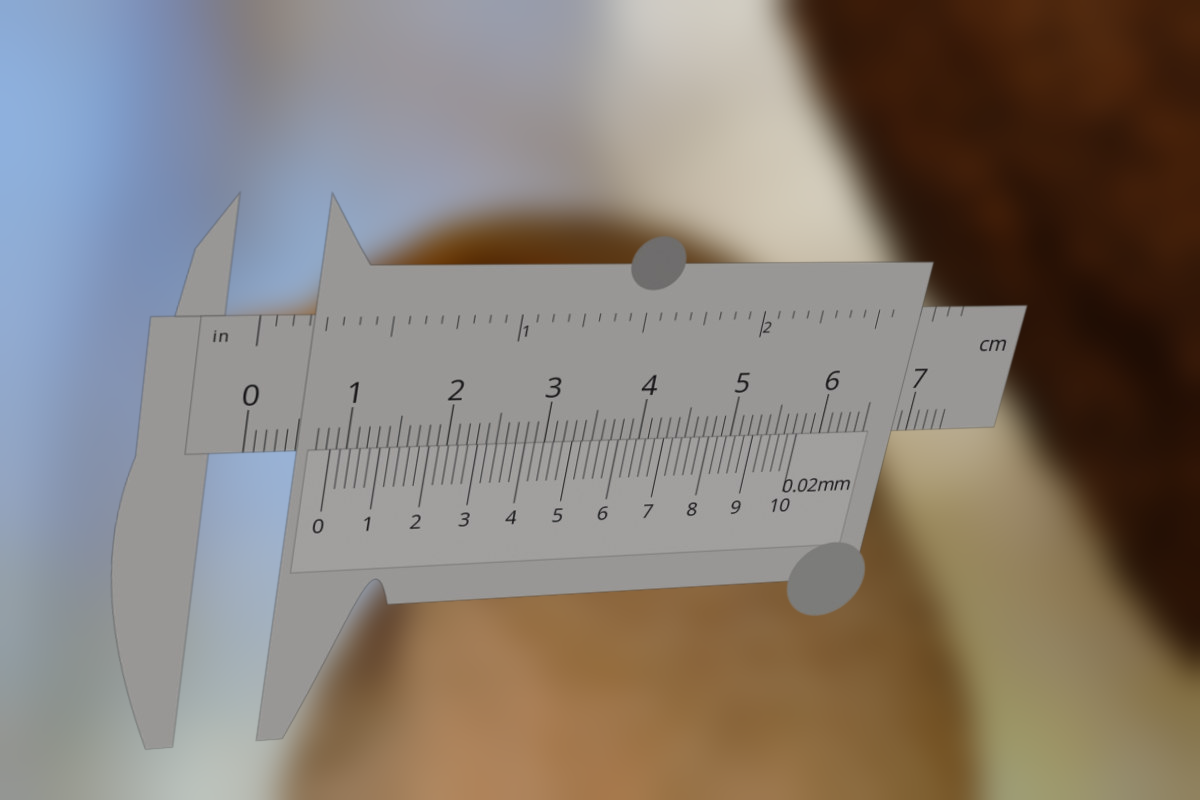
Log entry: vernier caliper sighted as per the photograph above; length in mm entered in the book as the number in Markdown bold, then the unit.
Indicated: **8.4** mm
